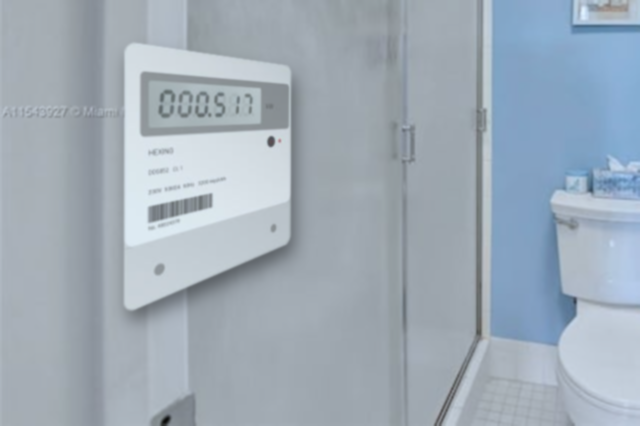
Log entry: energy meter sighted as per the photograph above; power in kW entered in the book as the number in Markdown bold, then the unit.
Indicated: **0.517** kW
